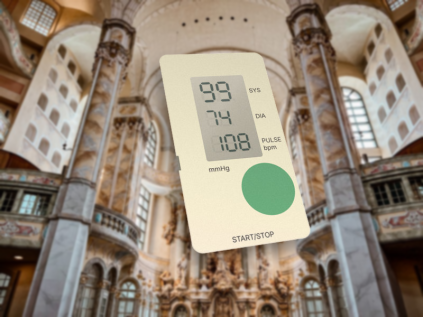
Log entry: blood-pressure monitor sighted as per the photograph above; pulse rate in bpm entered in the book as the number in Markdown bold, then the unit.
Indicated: **108** bpm
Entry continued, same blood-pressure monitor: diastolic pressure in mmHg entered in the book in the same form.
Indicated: **74** mmHg
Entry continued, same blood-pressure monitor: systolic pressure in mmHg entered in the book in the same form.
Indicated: **99** mmHg
